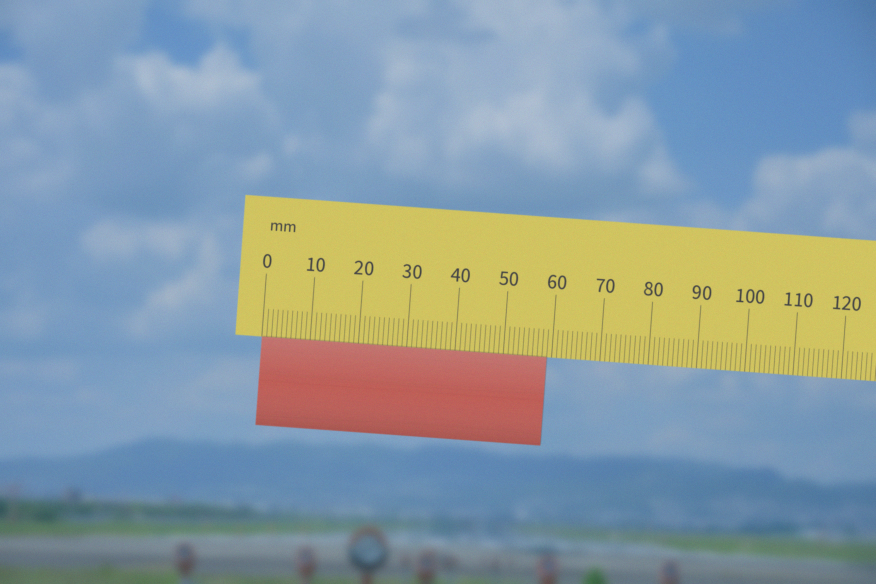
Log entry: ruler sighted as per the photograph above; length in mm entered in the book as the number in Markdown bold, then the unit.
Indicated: **59** mm
